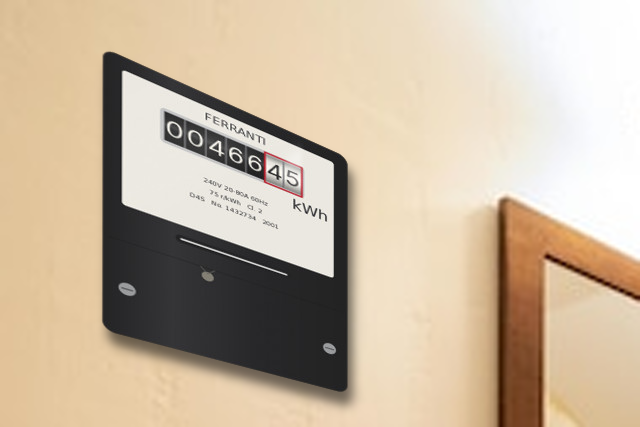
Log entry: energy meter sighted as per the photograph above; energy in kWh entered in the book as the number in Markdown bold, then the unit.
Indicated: **466.45** kWh
